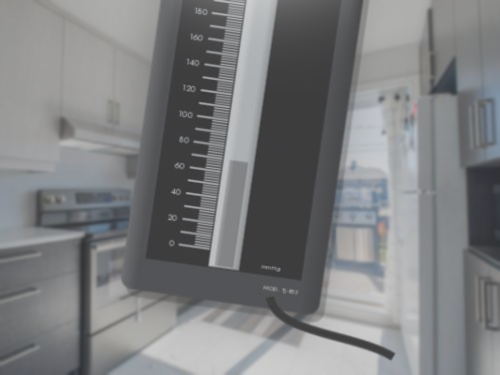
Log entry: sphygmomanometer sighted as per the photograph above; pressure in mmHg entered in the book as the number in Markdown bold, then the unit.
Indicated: **70** mmHg
